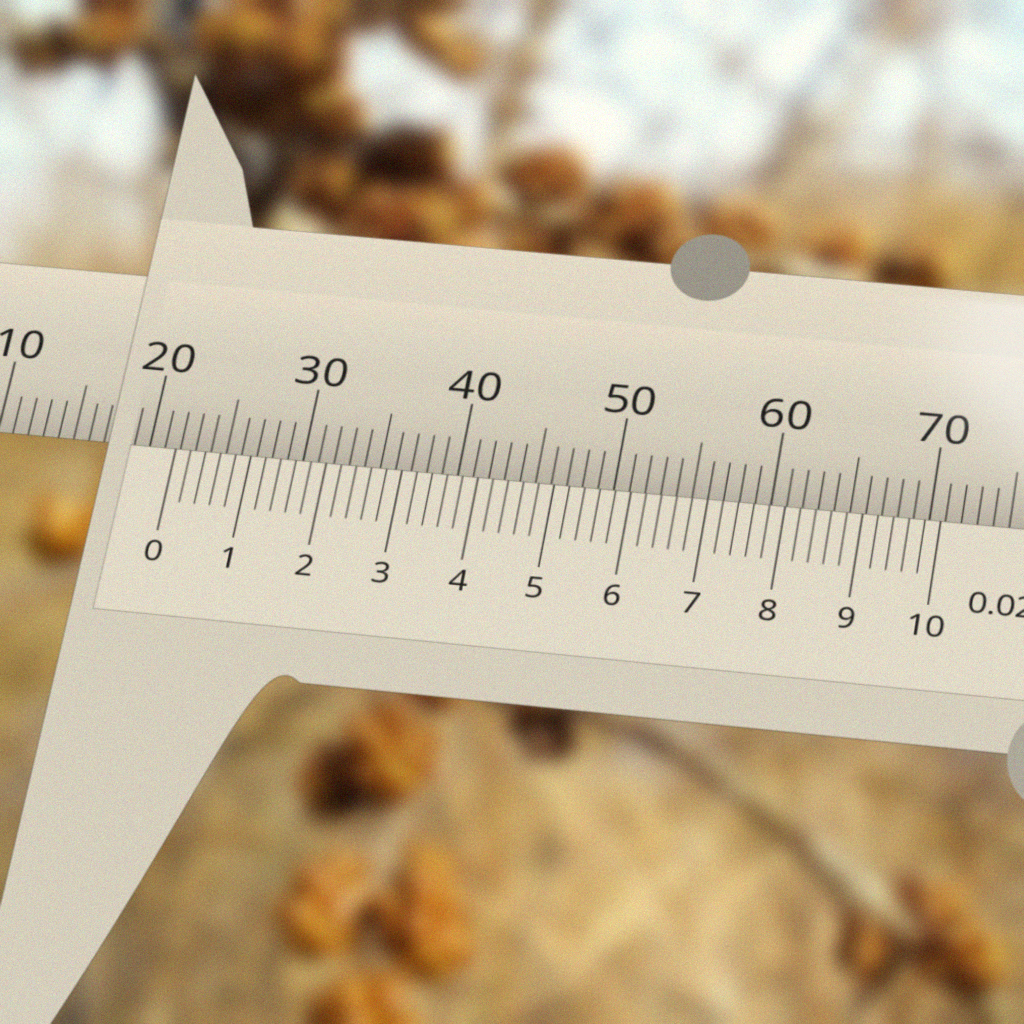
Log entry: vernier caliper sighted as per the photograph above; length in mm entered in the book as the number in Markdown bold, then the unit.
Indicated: **21.7** mm
